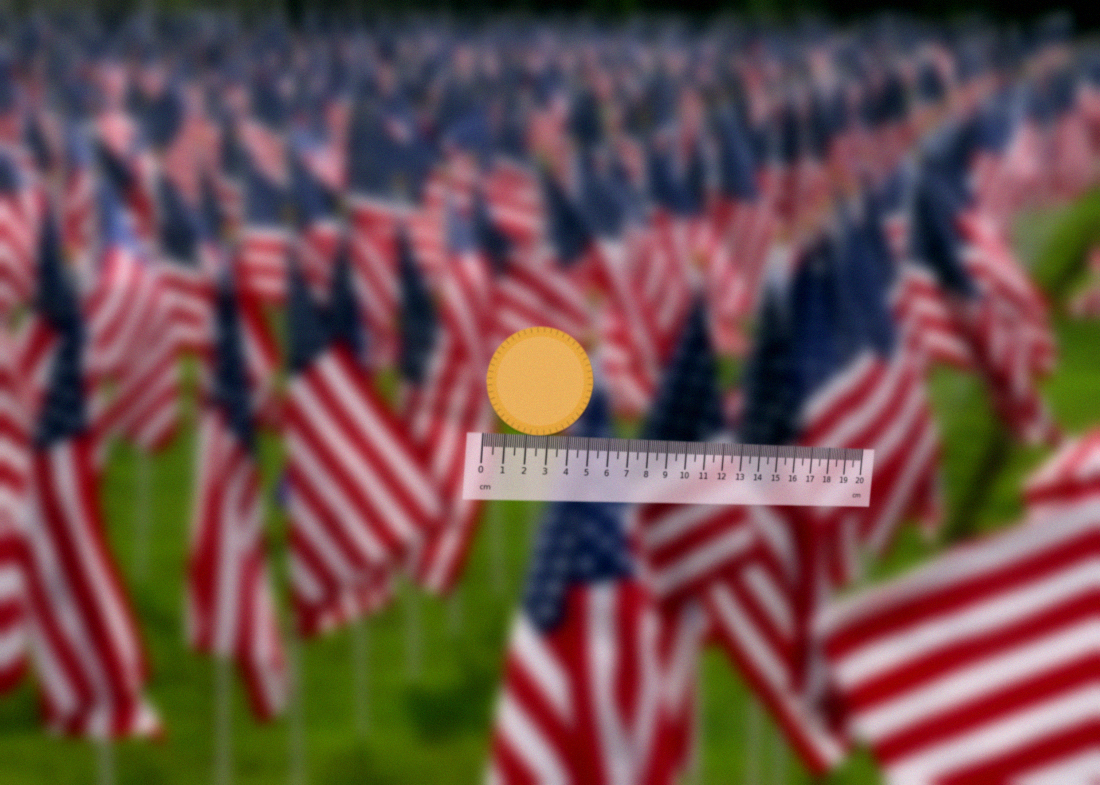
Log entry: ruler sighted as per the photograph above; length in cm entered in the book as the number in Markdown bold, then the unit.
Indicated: **5** cm
